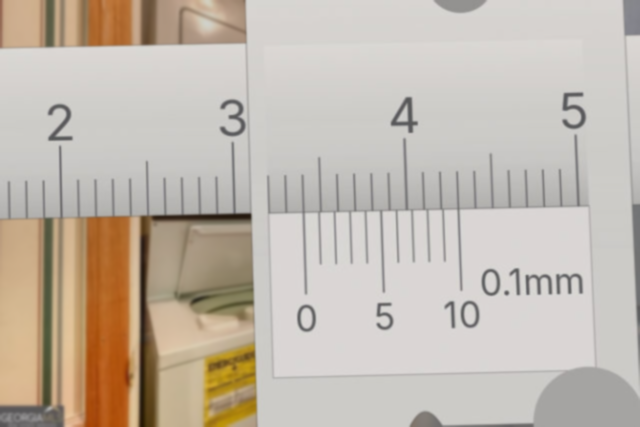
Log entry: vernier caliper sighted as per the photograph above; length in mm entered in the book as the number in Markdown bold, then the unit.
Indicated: **34.0** mm
